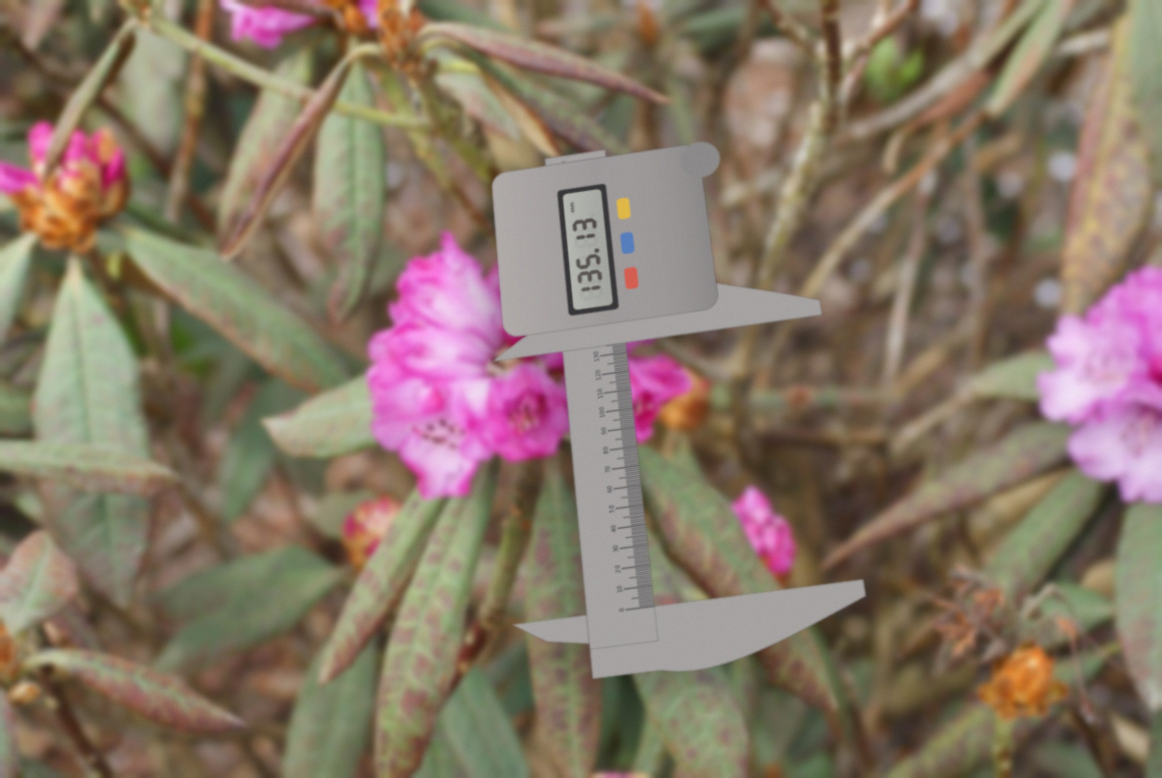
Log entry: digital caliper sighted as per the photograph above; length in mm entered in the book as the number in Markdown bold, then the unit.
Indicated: **135.13** mm
